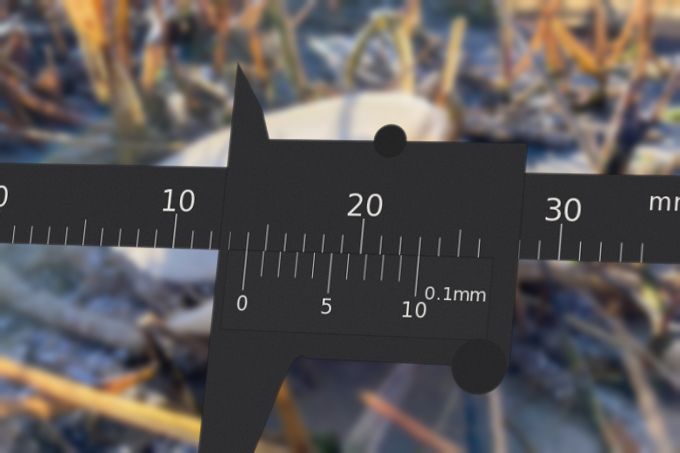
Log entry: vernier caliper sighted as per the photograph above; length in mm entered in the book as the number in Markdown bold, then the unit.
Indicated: **14.0** mm
